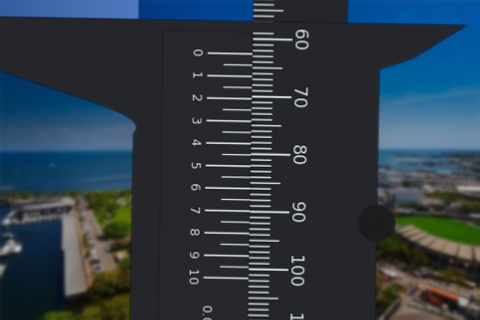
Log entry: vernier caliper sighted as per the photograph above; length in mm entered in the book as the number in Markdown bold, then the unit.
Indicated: **62.6** mm
